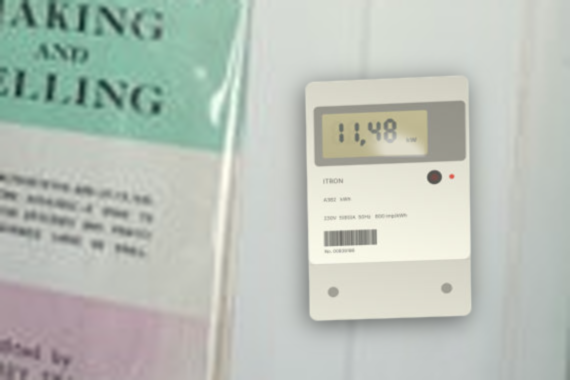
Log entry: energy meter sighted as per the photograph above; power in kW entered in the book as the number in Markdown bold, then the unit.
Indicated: **11.48** kW
